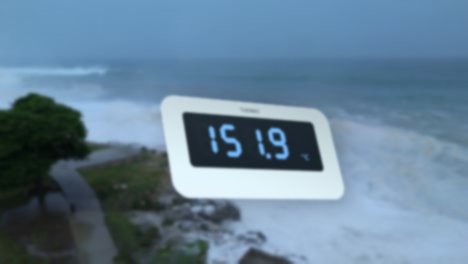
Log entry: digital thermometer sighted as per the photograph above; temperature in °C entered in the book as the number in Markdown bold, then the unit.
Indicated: **151.9** °C
